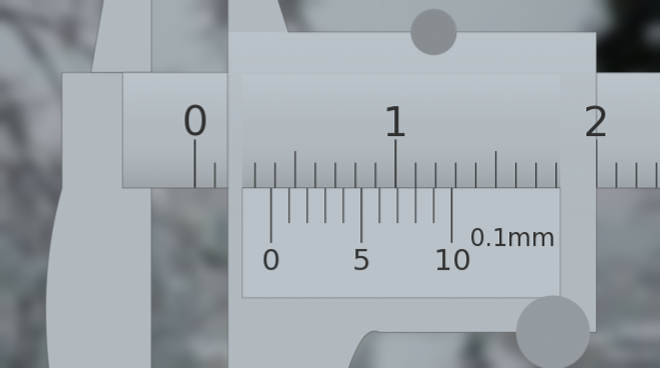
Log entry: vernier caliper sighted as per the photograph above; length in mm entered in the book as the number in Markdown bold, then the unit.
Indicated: **3.8** mm
